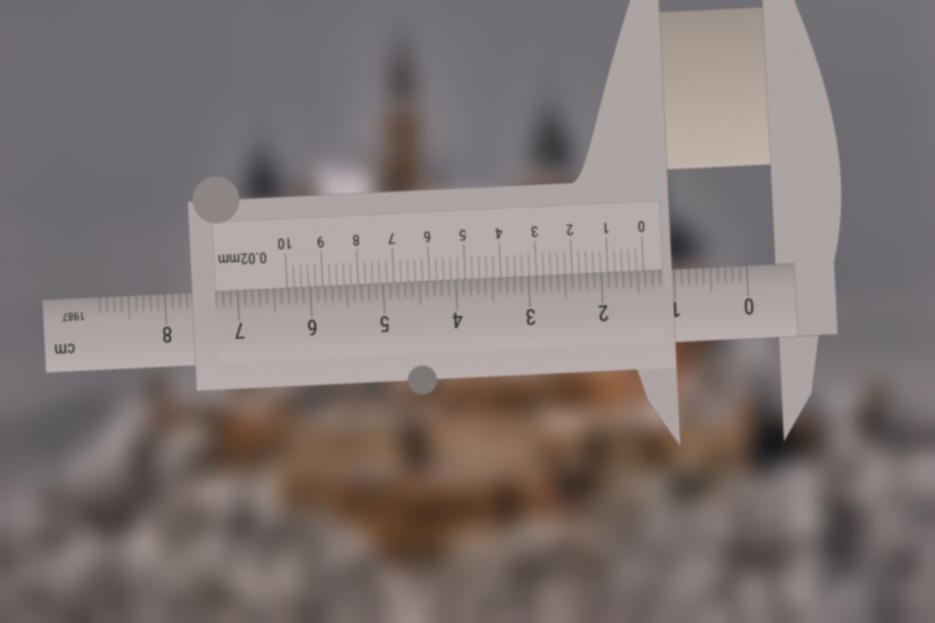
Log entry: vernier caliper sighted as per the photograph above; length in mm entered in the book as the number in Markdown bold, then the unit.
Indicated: **14.2** mm
